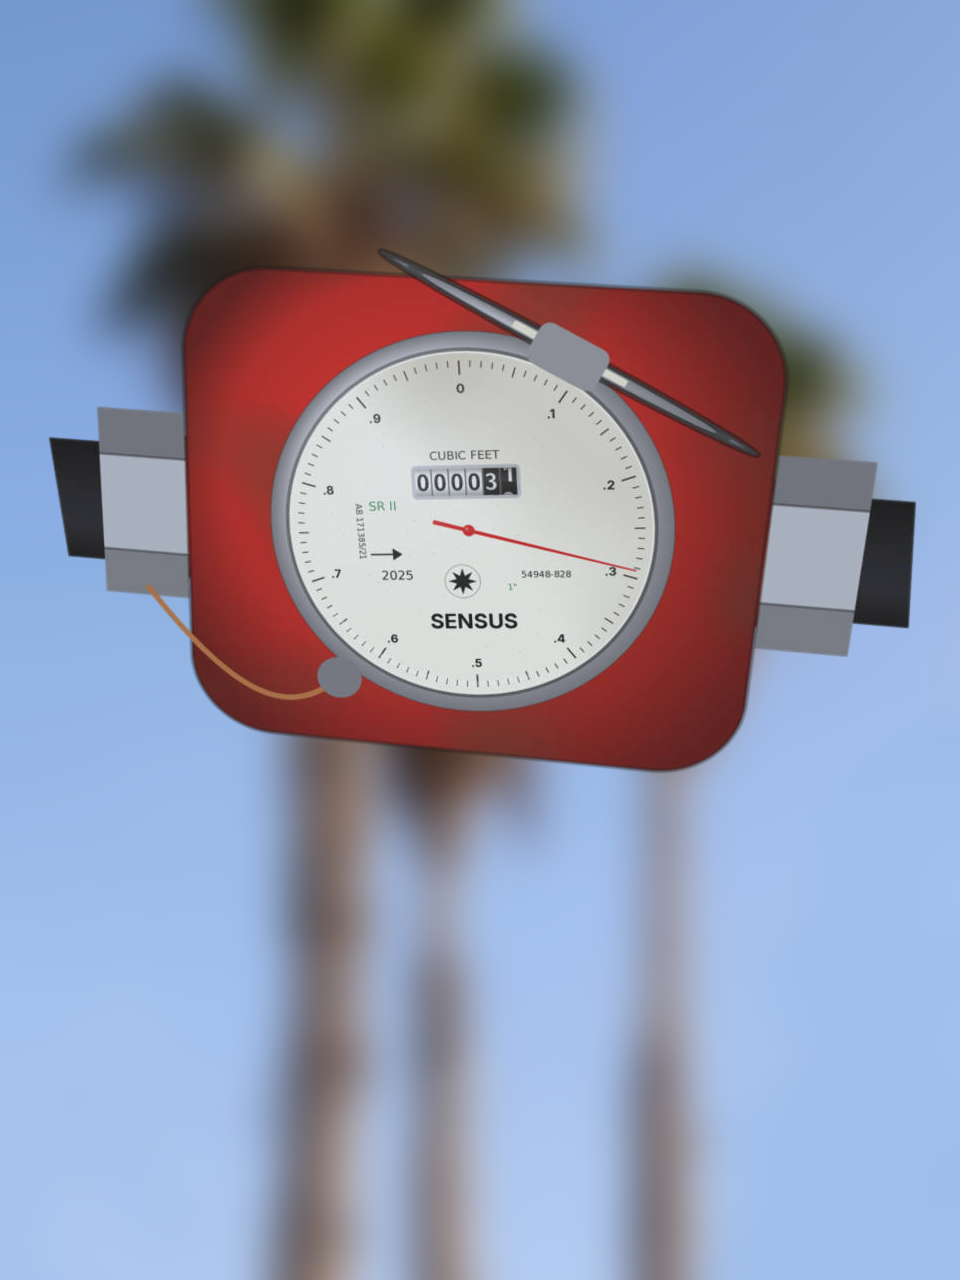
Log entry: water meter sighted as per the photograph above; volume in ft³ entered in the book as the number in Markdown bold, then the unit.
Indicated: **31.29** ft³
